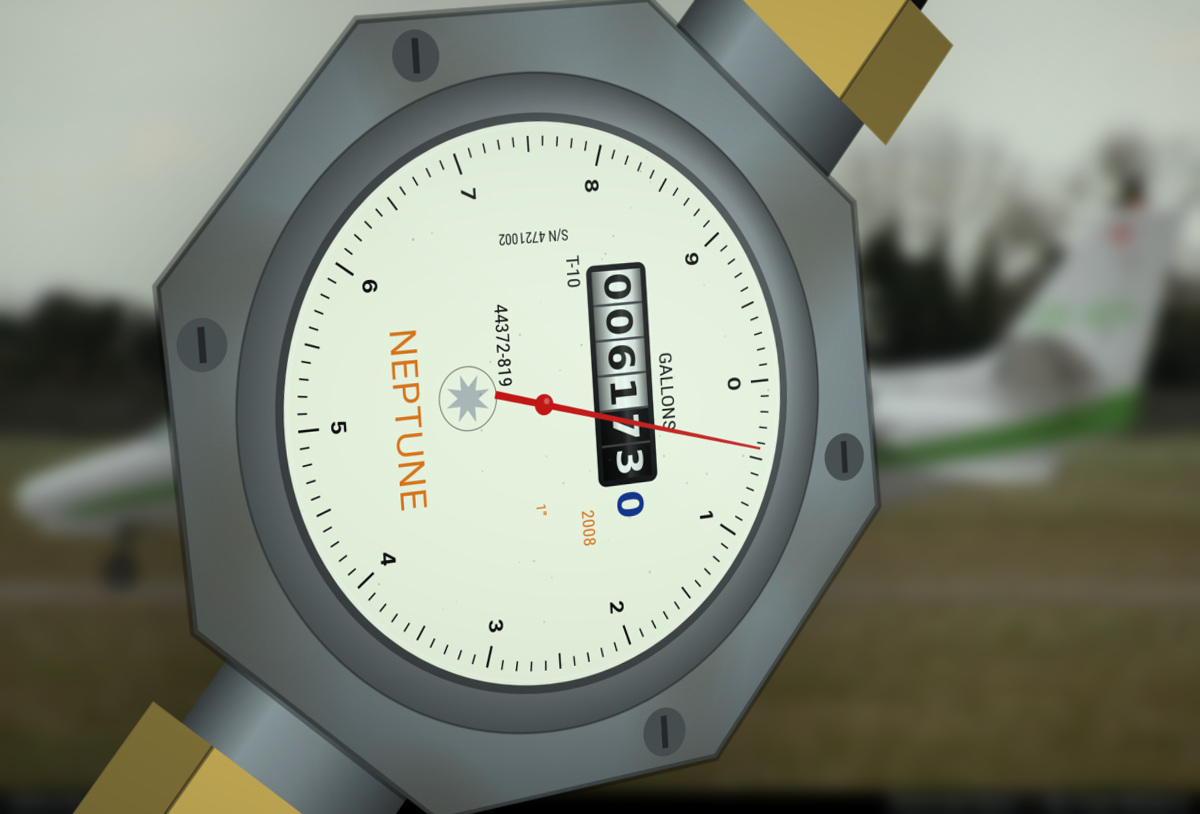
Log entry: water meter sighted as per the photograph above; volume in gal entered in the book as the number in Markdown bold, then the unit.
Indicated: **61730.4** gal
